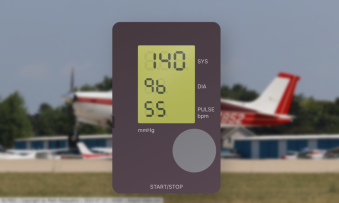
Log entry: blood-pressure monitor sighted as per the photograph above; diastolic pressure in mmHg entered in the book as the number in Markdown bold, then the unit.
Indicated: **96** mmHg
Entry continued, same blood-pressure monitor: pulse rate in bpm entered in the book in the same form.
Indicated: **55** bpm
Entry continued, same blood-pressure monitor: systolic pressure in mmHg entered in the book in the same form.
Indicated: **140** mmHg
